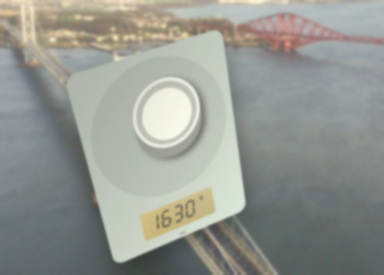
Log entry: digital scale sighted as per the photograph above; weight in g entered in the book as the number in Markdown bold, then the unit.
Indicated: **1630** g
